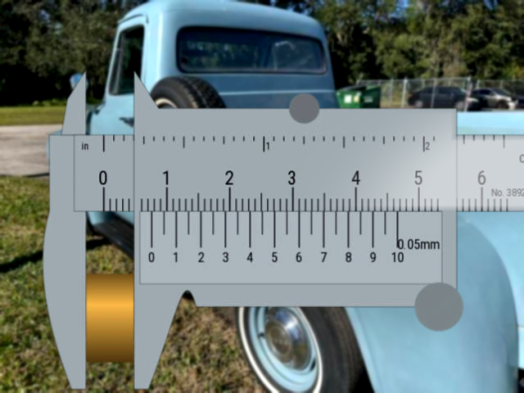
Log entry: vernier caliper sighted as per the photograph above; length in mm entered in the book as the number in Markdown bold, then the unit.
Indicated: **7.6** mm
